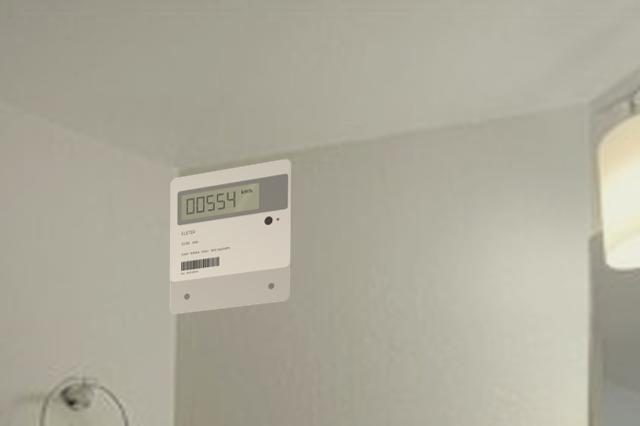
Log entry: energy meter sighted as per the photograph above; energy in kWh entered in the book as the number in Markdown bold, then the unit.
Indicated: **554** kWh
